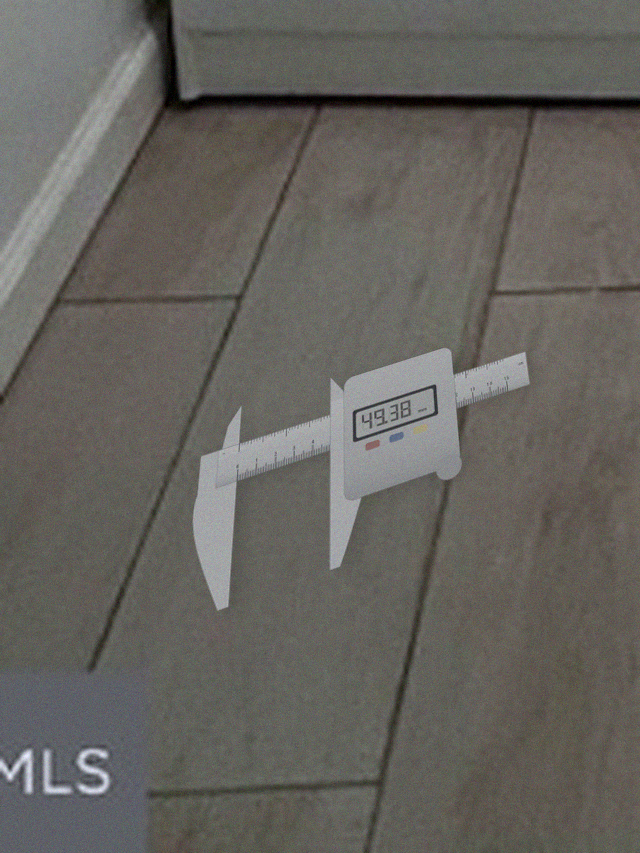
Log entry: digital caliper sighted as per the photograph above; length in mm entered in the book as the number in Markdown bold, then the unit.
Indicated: **49.38** mm
